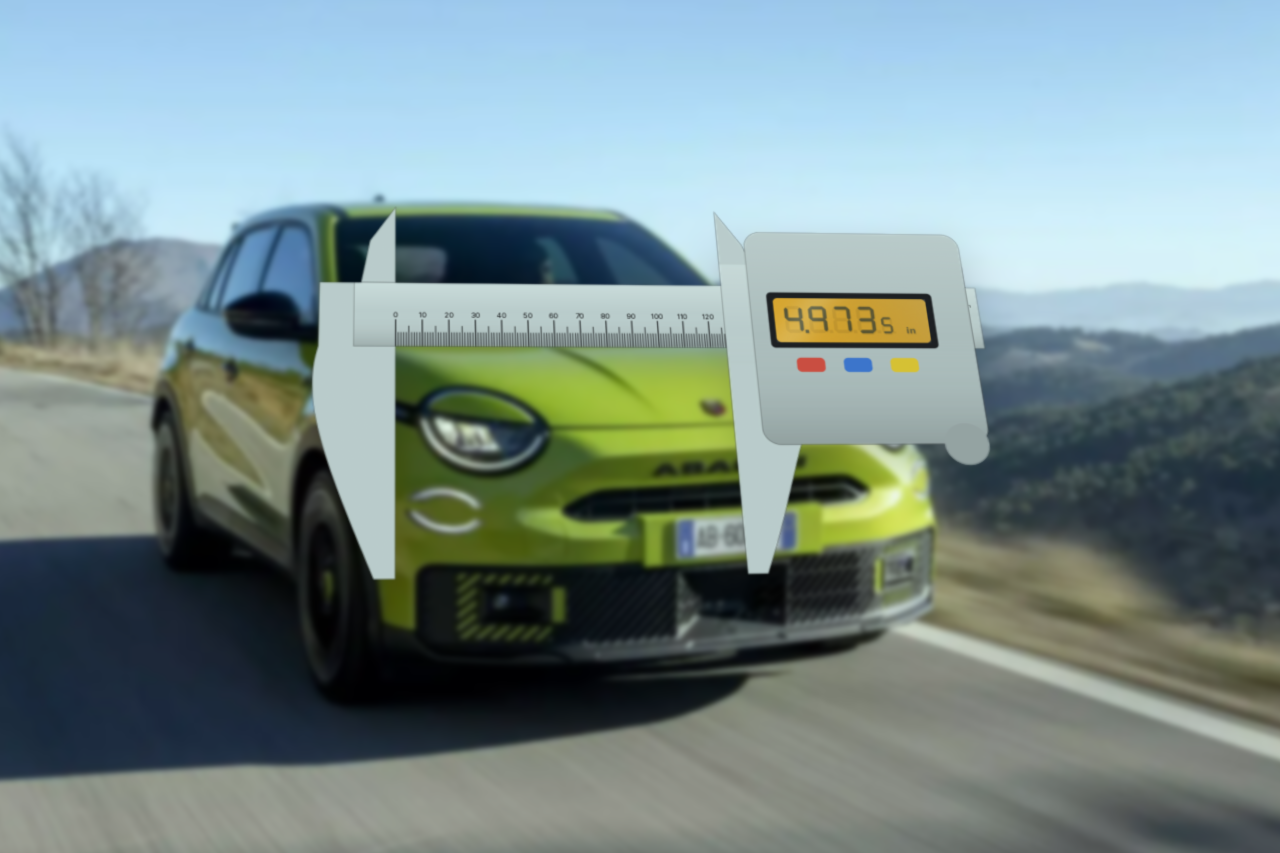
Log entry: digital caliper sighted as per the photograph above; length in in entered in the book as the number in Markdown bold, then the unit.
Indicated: **4.9735** in
